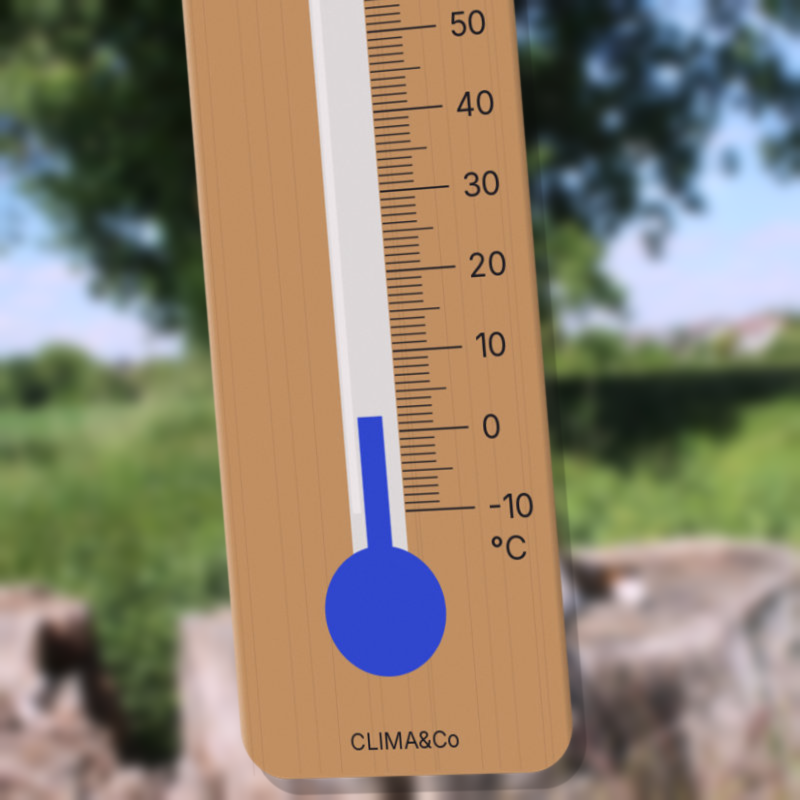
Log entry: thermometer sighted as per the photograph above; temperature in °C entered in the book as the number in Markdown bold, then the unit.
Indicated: **2** °C
